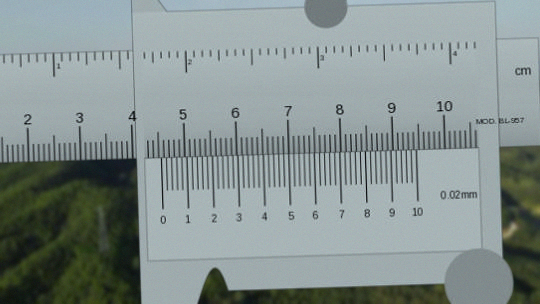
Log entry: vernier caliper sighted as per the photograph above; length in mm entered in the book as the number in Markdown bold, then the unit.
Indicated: **45.5** mm
